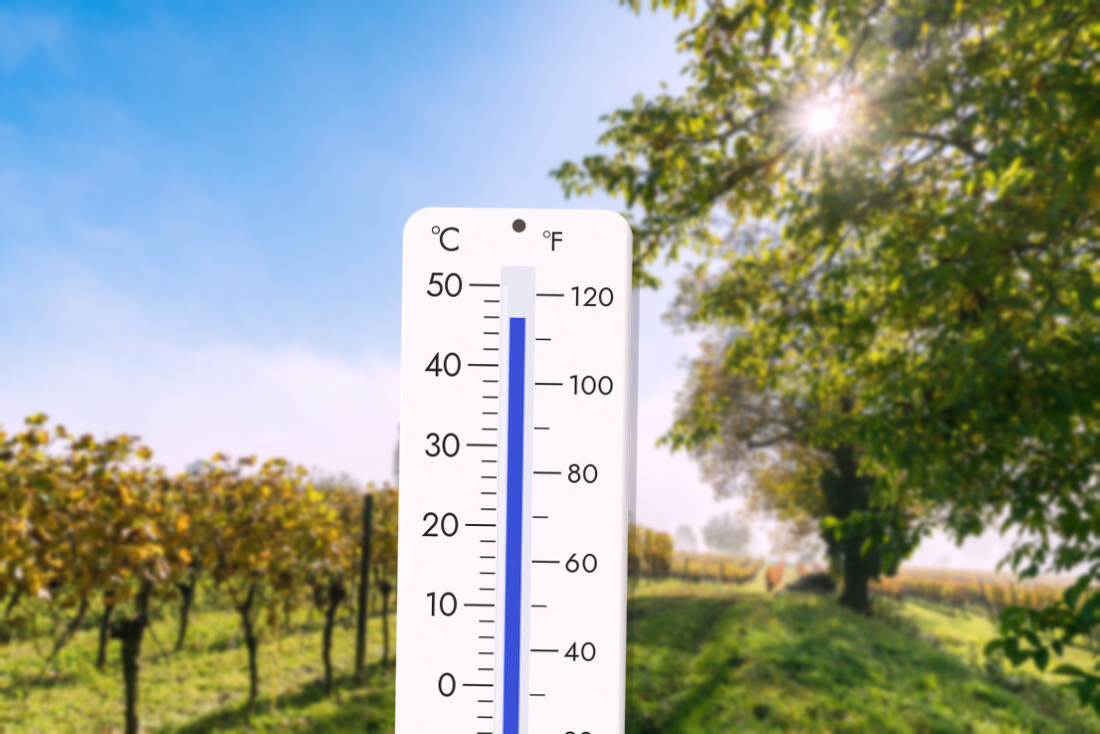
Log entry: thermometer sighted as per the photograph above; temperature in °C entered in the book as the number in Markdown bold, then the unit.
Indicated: **46** °C
